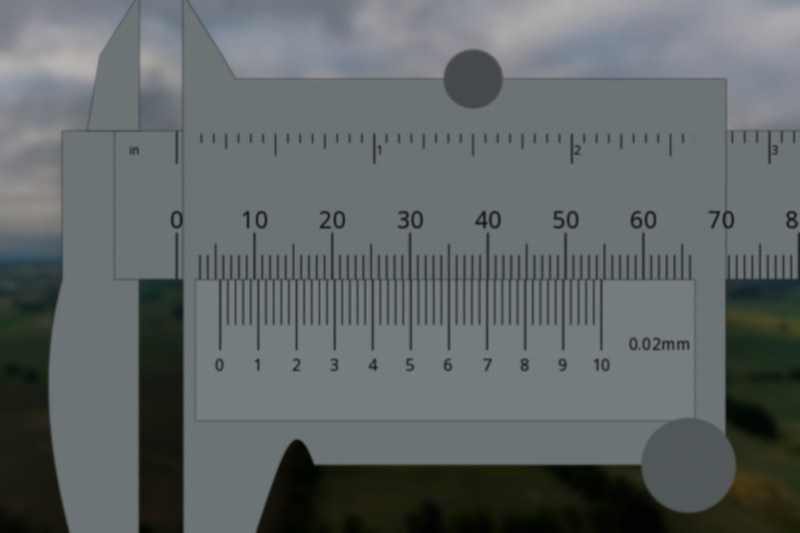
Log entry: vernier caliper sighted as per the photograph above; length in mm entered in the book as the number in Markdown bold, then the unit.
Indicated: **5.6** mm
